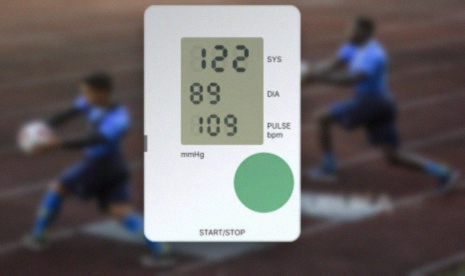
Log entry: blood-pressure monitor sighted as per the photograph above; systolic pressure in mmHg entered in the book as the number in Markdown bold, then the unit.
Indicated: **122** mmHg
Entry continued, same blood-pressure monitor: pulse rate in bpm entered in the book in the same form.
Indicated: **109** bpm
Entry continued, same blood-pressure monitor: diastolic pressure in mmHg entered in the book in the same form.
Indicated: **89** mmHg
